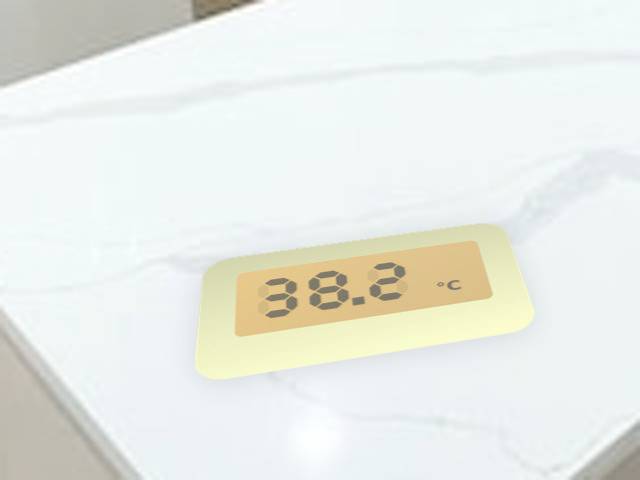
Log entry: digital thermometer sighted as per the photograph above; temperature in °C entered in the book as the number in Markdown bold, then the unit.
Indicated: **38.2** °C
